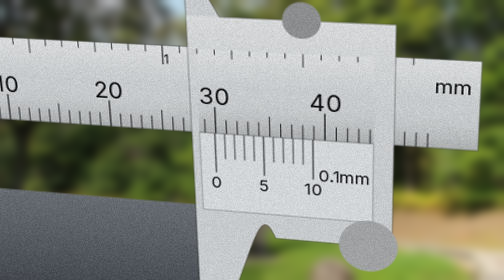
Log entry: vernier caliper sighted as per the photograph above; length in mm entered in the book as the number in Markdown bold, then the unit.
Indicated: **29.9** mm
